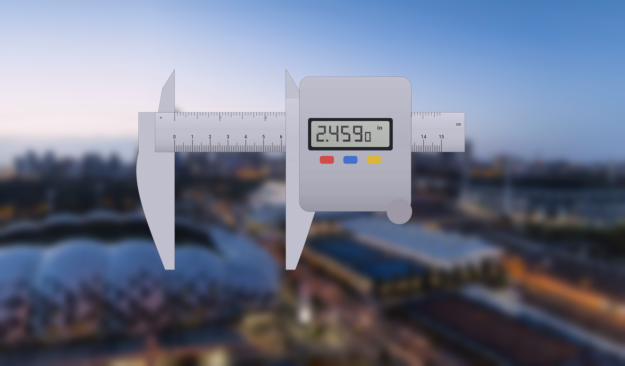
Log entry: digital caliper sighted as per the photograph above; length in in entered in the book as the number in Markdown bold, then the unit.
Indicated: **2.4590** in
